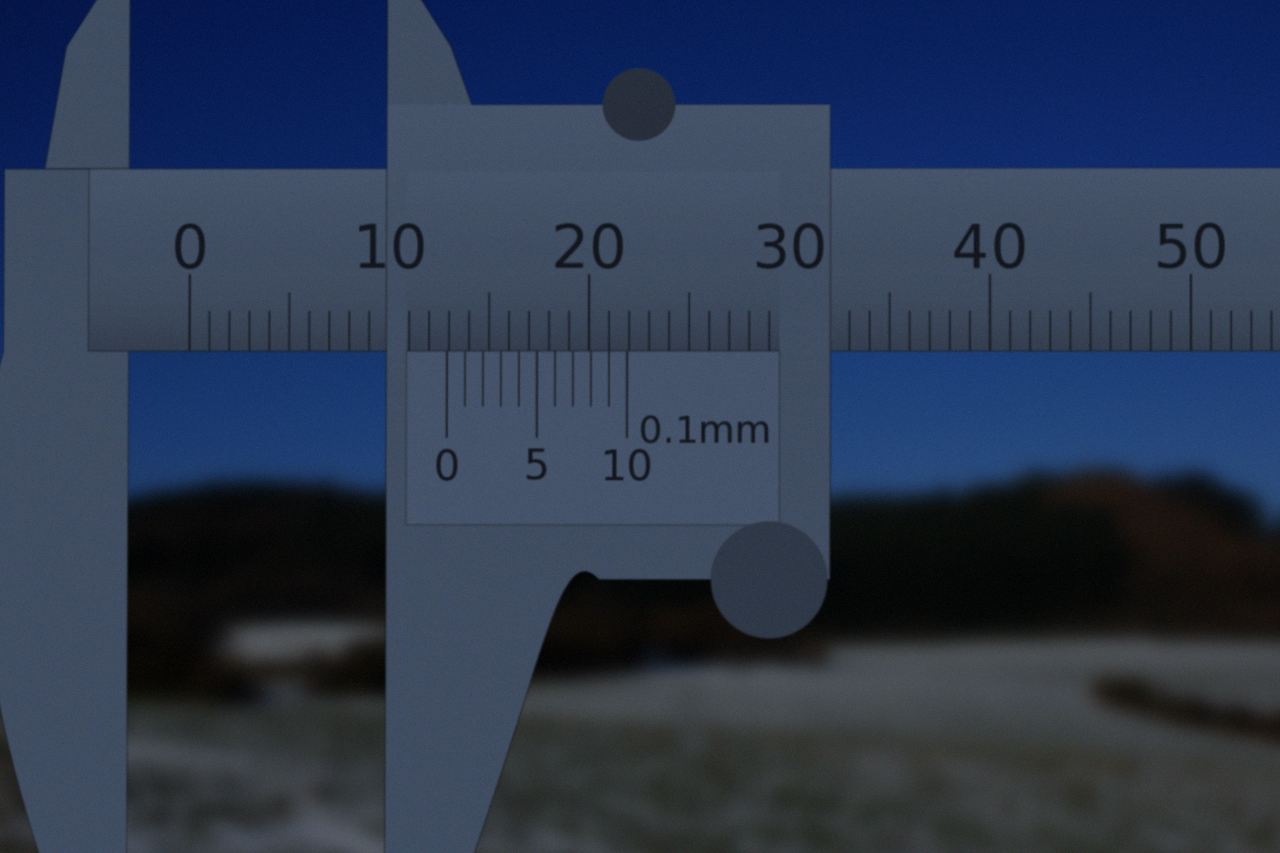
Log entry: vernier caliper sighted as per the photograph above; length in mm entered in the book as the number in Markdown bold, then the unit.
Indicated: **12.9** mm
